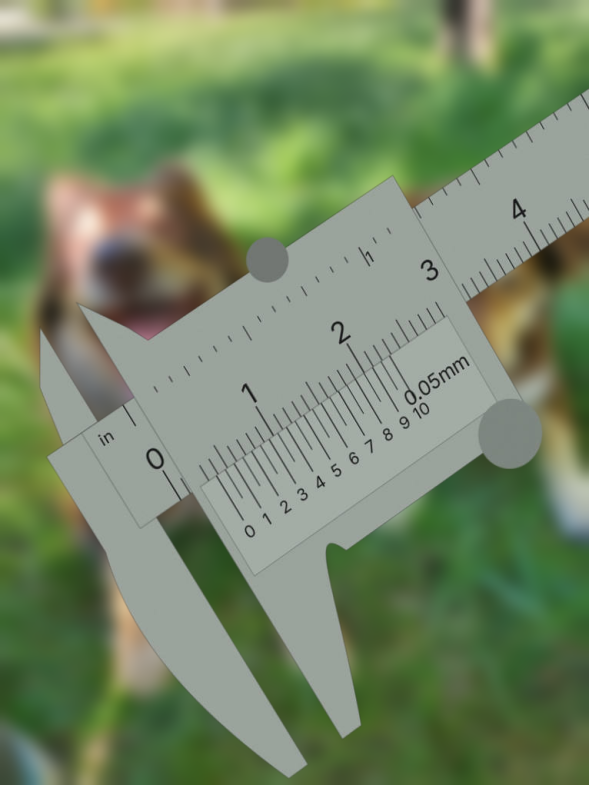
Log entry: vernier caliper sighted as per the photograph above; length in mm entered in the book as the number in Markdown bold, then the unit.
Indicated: **3.8** mm
